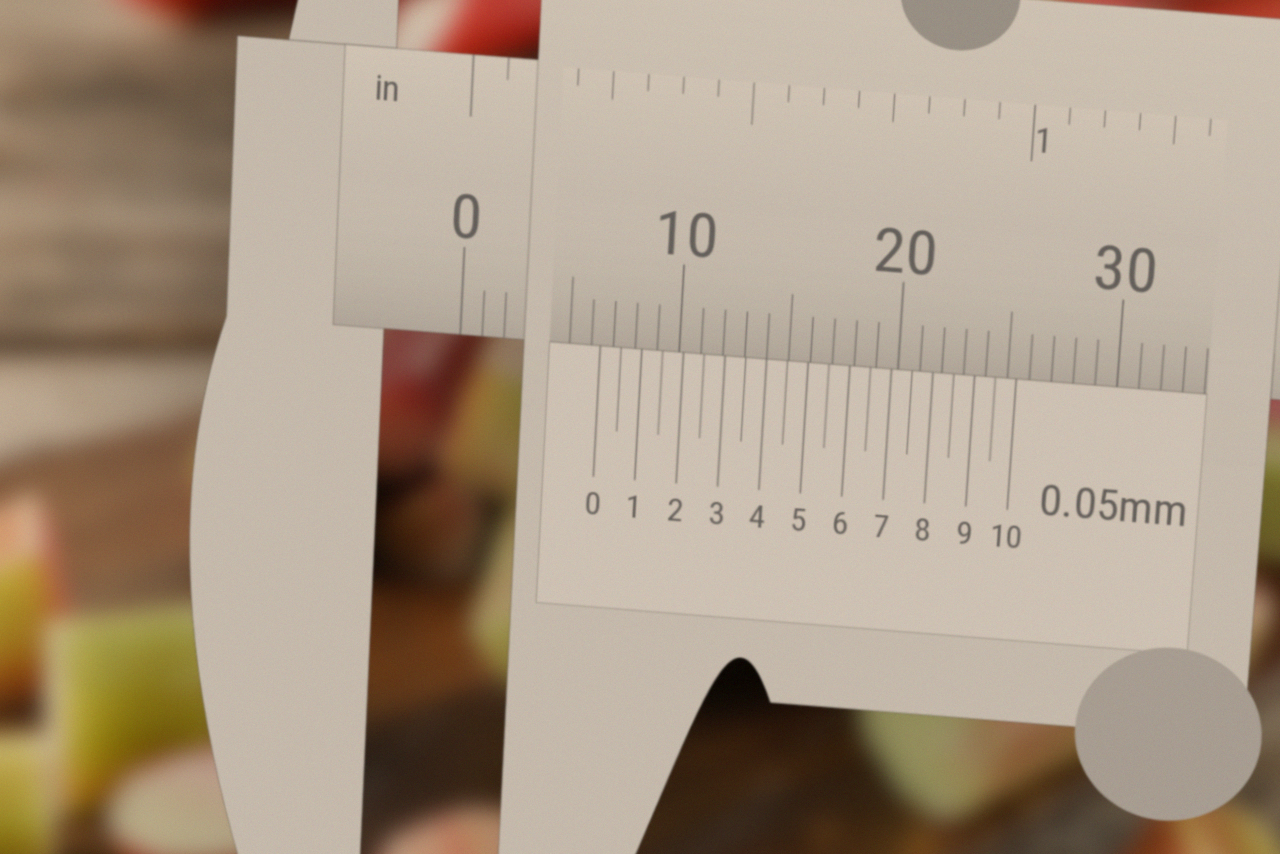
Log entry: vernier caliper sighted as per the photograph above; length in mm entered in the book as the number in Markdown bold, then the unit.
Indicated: **6.4** mm
